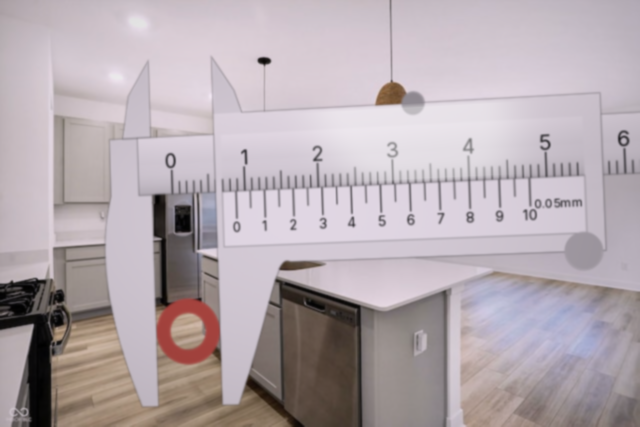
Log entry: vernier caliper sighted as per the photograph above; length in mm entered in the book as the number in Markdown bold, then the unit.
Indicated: **8.8** mm
